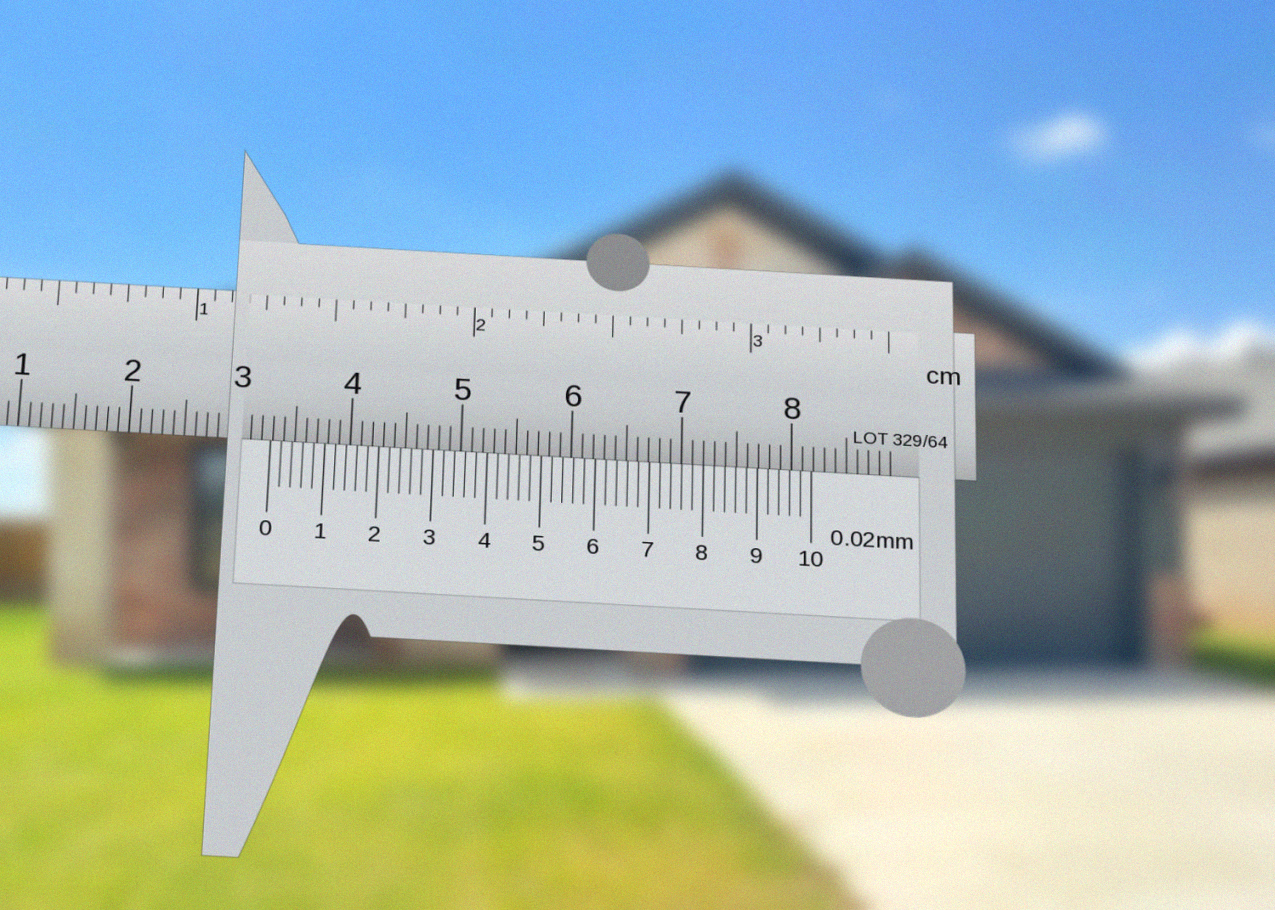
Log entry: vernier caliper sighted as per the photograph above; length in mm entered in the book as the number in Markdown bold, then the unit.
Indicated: **32.8** mm
